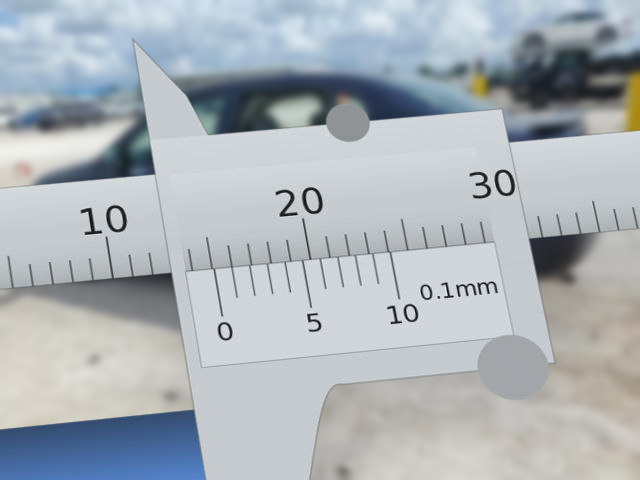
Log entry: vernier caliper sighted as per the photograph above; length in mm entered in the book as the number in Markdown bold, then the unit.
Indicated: **15.1** mm
